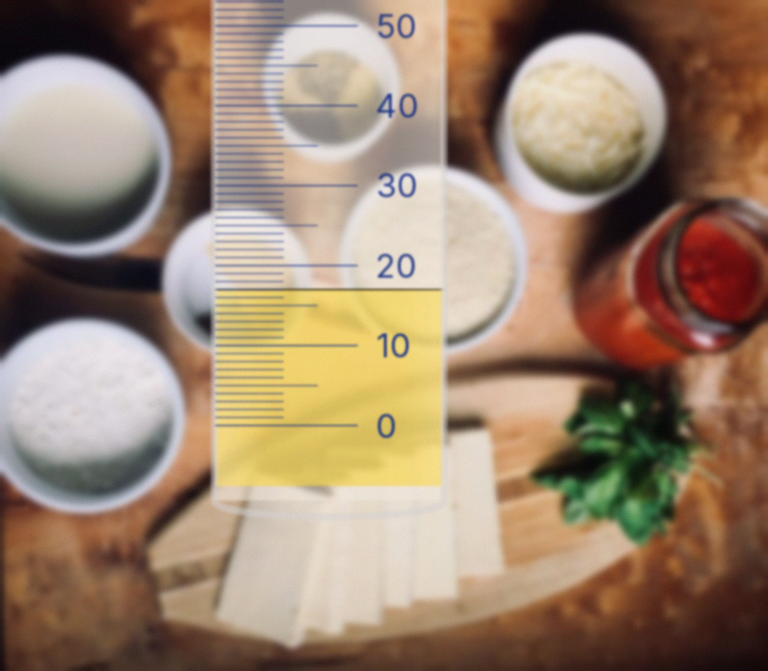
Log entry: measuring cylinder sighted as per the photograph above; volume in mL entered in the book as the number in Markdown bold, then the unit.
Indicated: **17** mL
